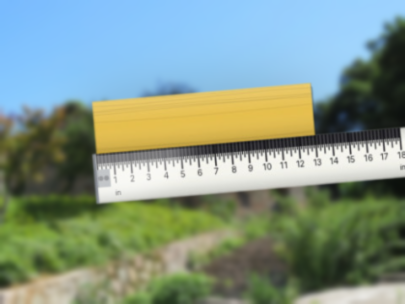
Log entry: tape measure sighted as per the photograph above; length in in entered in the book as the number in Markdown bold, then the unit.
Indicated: **13** in
